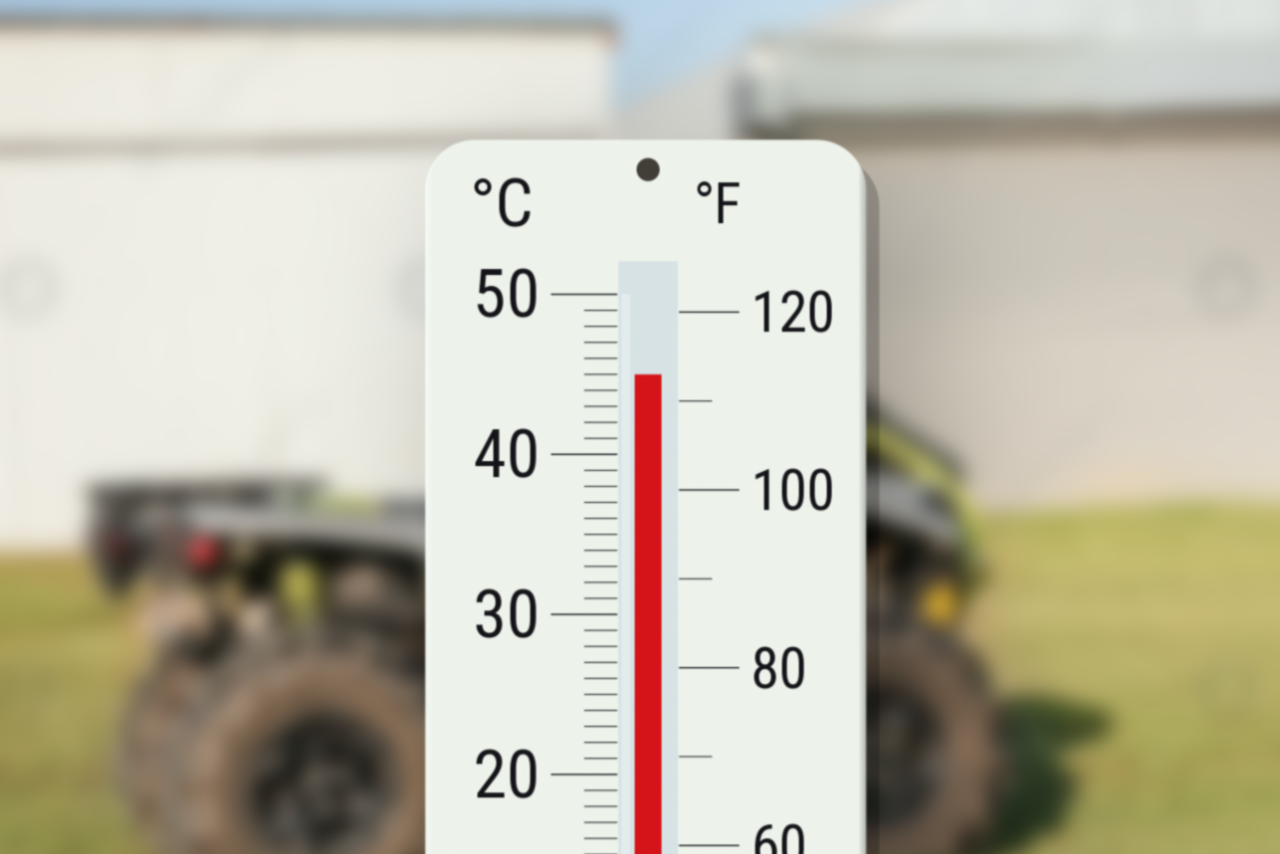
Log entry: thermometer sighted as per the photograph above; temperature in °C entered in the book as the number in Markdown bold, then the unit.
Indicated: **45** °C
